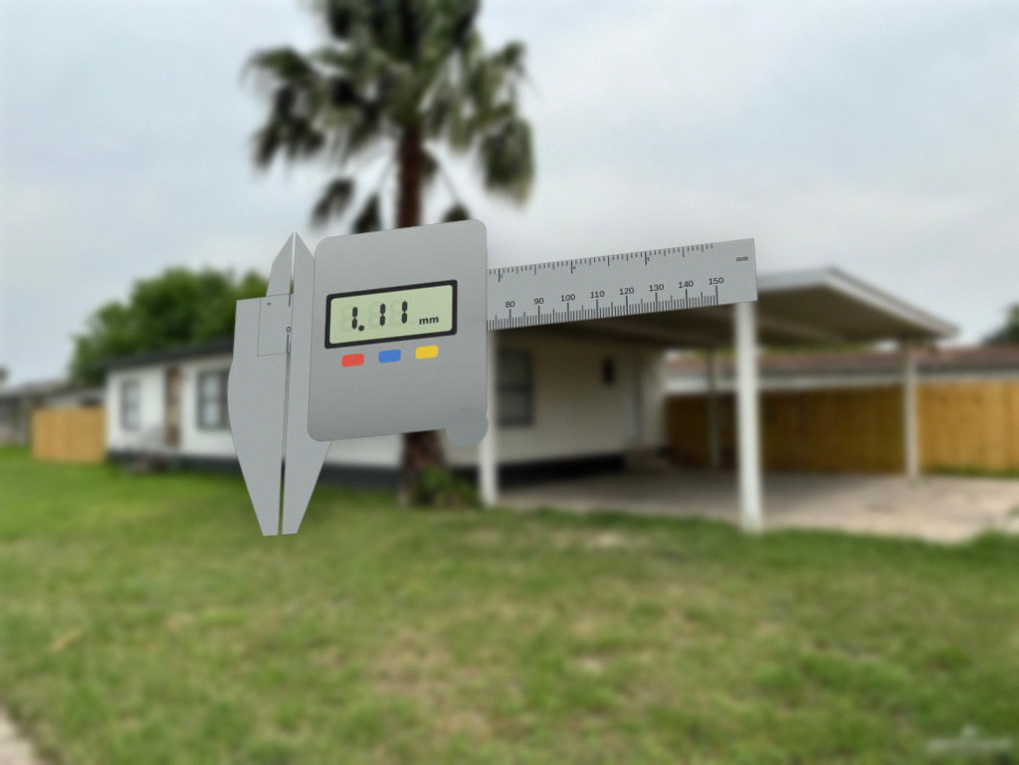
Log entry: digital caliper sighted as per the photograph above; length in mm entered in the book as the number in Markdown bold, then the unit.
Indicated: **1.11** mm
